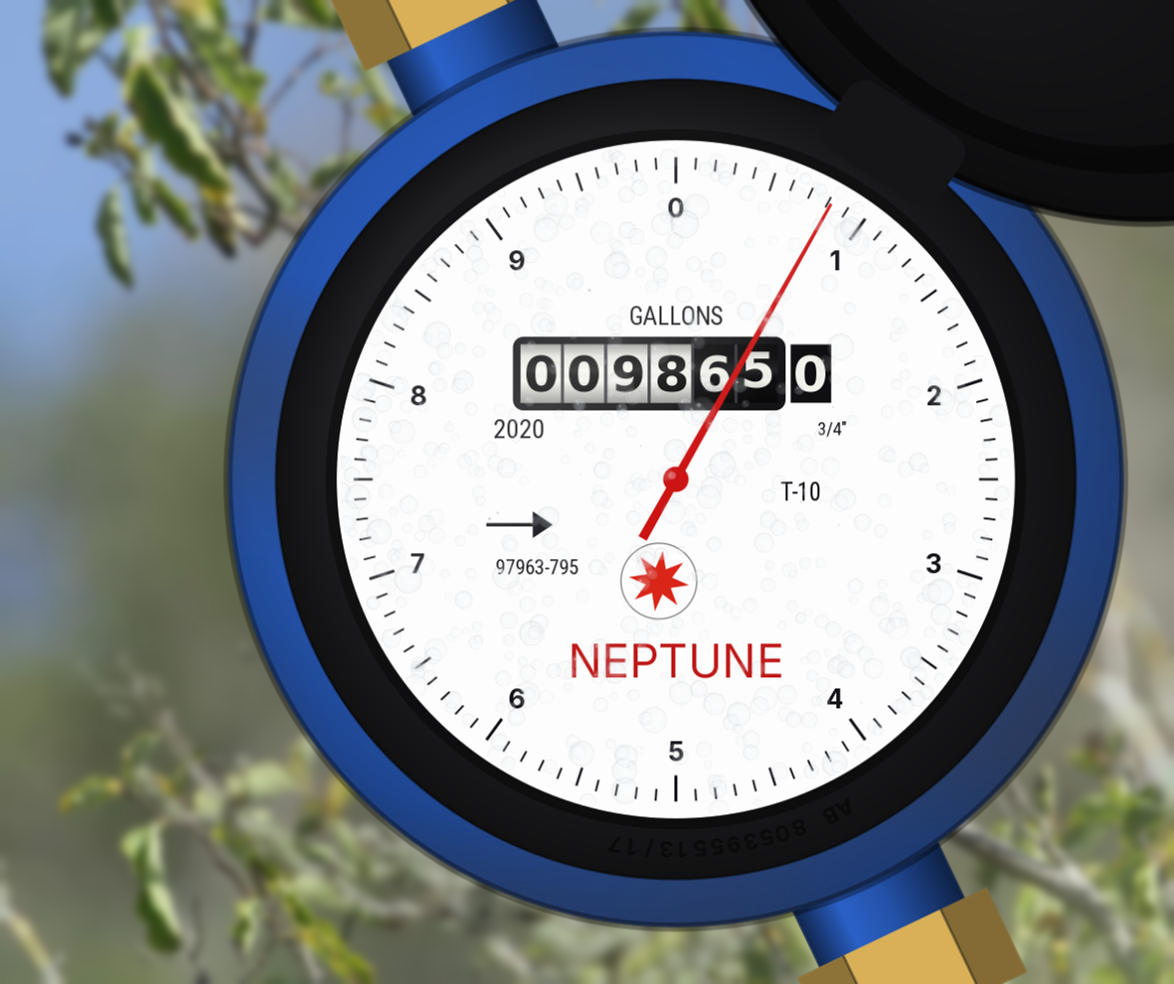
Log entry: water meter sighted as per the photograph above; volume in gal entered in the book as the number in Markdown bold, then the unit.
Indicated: **98650.8** gal
